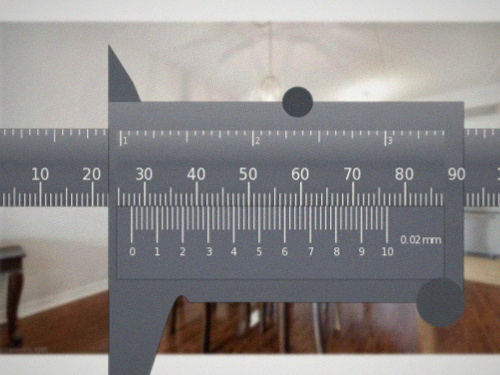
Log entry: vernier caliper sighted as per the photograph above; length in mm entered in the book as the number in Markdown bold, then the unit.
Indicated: **27.5** mm
